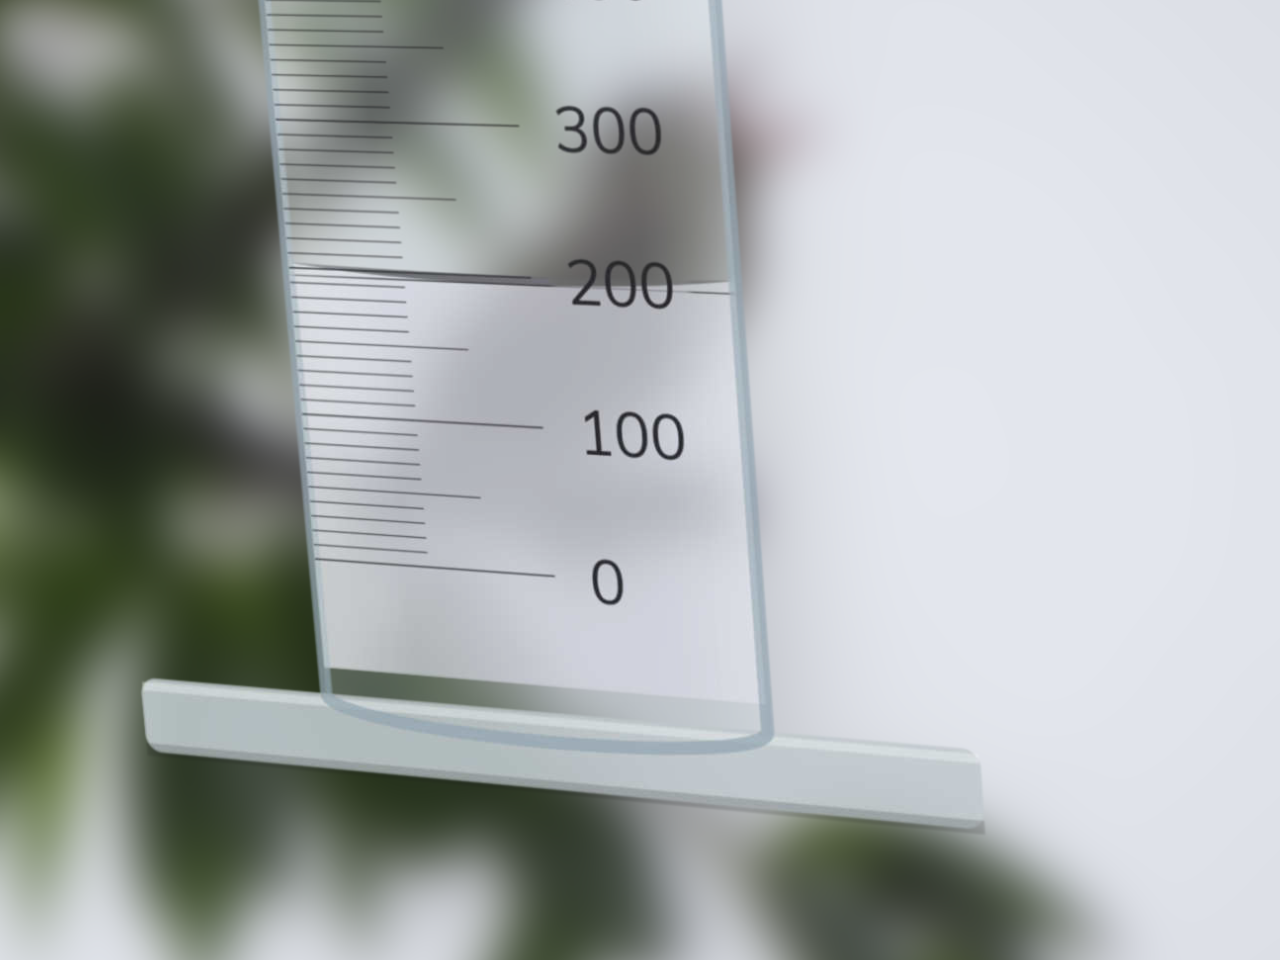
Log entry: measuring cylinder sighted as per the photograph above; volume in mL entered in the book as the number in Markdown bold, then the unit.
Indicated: **195** mL
